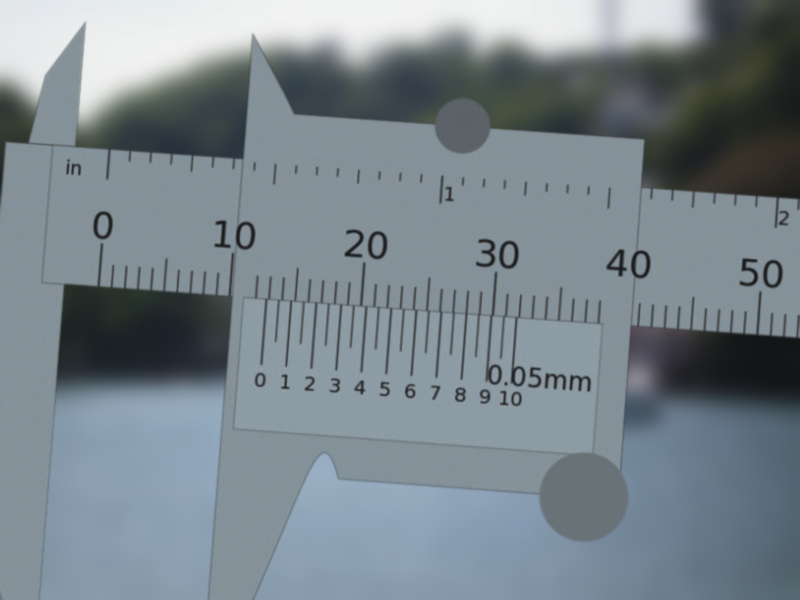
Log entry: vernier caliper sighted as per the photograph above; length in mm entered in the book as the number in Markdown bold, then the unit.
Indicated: **12.8** mm
